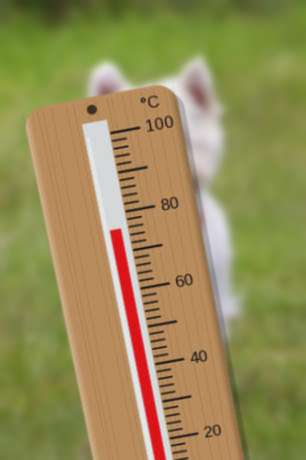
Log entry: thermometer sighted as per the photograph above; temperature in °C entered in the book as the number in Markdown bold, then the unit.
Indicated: **76** °C
